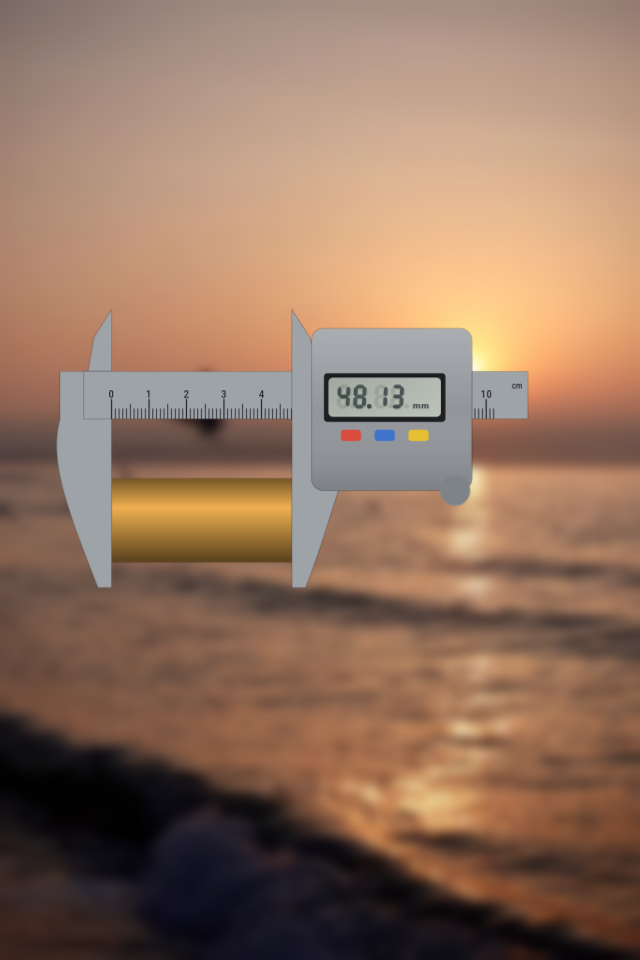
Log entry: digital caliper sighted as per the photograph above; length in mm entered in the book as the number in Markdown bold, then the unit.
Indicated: **48.13** mm
